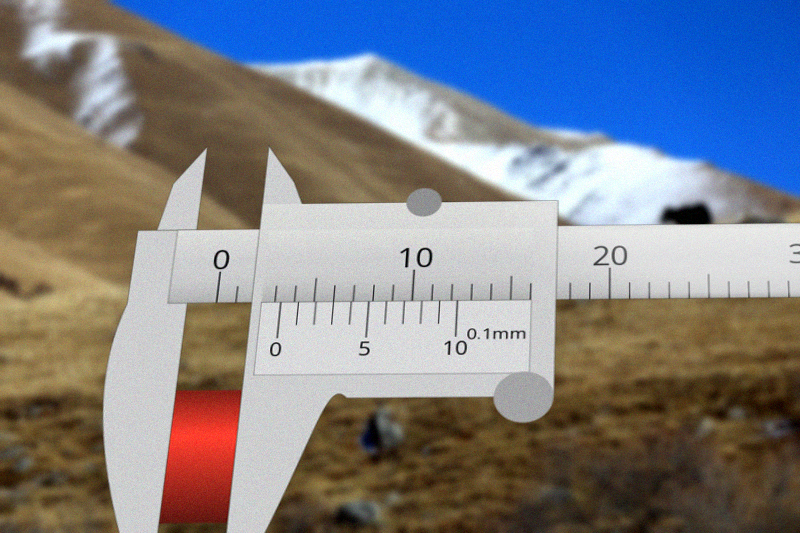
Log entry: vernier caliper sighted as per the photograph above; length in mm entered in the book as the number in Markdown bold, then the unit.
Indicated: **3.3** mm
